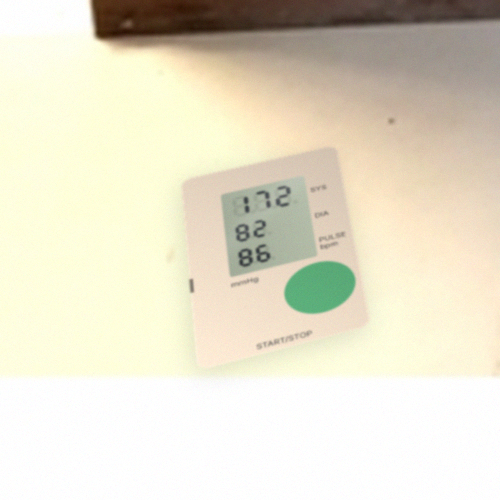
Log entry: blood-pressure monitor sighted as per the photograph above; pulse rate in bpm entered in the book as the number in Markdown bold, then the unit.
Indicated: **86** bpm
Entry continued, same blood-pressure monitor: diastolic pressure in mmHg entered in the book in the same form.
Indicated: **82** mmHg
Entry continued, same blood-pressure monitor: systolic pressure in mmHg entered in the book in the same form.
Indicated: **172** mmHg
